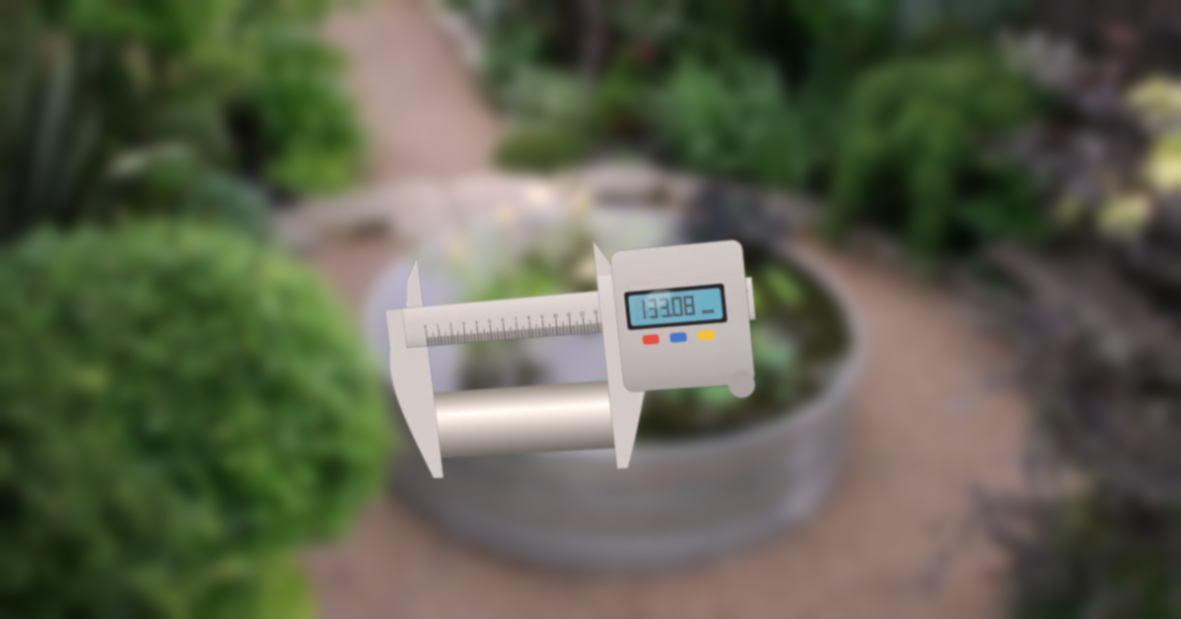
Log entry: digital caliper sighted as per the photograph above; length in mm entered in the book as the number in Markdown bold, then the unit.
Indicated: **133.08** mm
